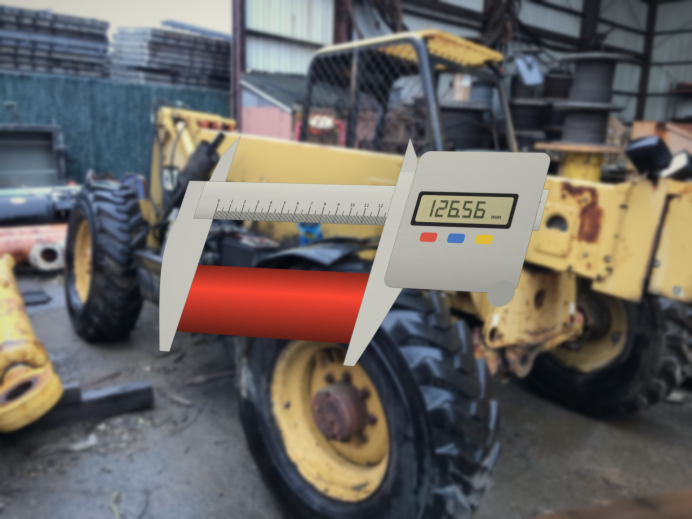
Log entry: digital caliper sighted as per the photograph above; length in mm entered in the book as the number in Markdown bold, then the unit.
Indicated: **126.56** mm
